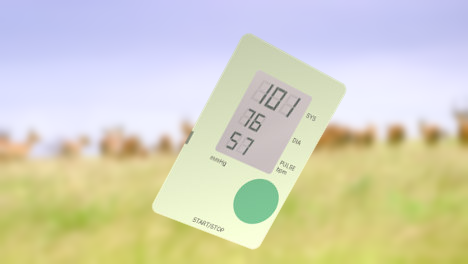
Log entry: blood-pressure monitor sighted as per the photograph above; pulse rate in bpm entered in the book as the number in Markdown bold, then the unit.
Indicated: **57** bpm
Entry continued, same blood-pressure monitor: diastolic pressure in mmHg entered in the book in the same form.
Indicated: **76** mmHg
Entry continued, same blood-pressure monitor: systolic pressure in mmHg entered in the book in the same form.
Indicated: **101** mmHg
